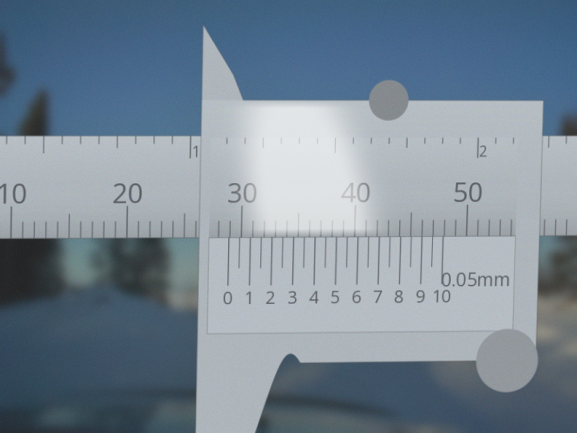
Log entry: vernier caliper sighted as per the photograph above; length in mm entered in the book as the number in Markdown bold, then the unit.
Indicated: **28.9** mm
